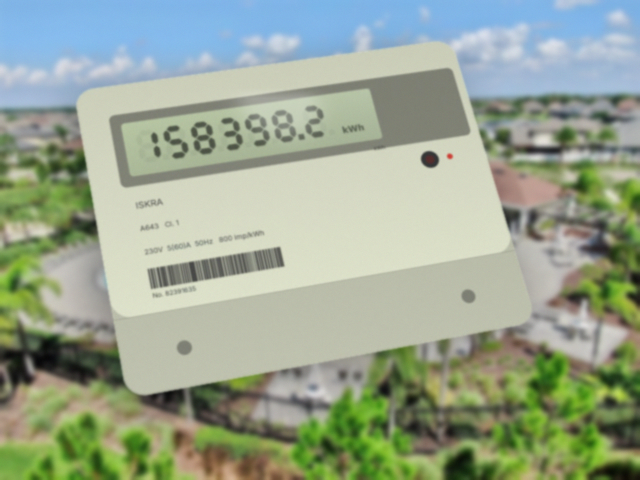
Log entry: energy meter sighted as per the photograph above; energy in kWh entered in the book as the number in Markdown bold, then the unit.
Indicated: **158398.2** kWh
